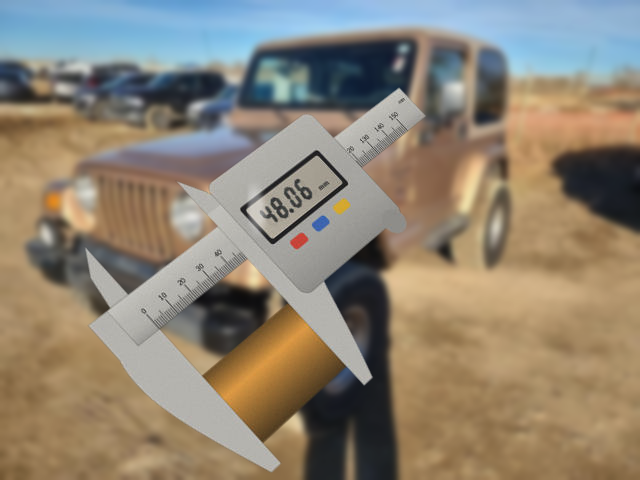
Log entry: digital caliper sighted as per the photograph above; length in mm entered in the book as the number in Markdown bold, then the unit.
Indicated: **48.06** mm
